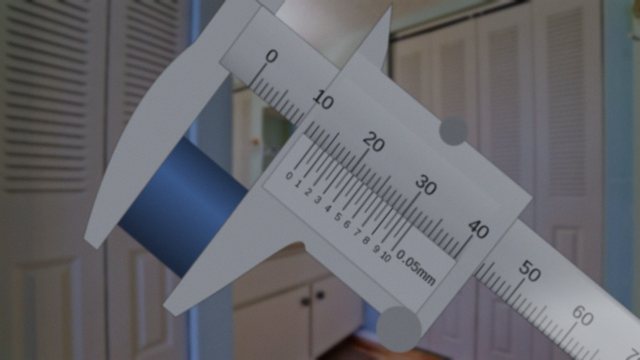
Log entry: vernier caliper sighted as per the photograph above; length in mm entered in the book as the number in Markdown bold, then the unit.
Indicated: **13.0** mm
